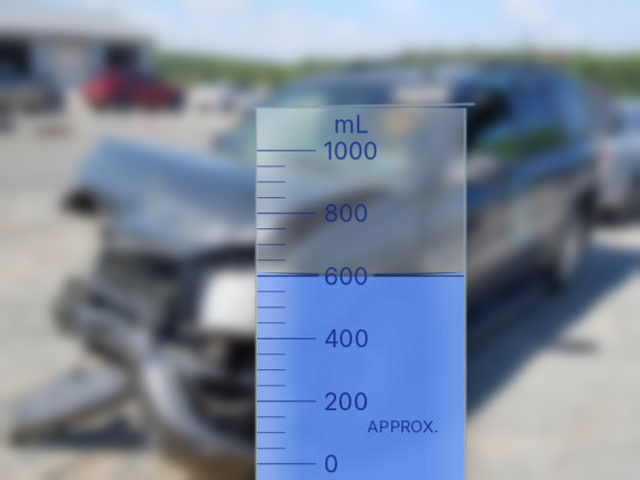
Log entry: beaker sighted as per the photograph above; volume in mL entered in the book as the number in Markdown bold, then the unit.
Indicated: **600** mL
